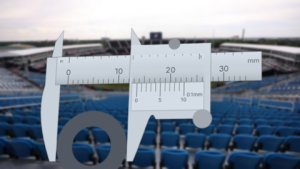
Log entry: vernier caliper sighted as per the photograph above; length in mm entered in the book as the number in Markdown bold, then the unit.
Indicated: **13.6** mm
